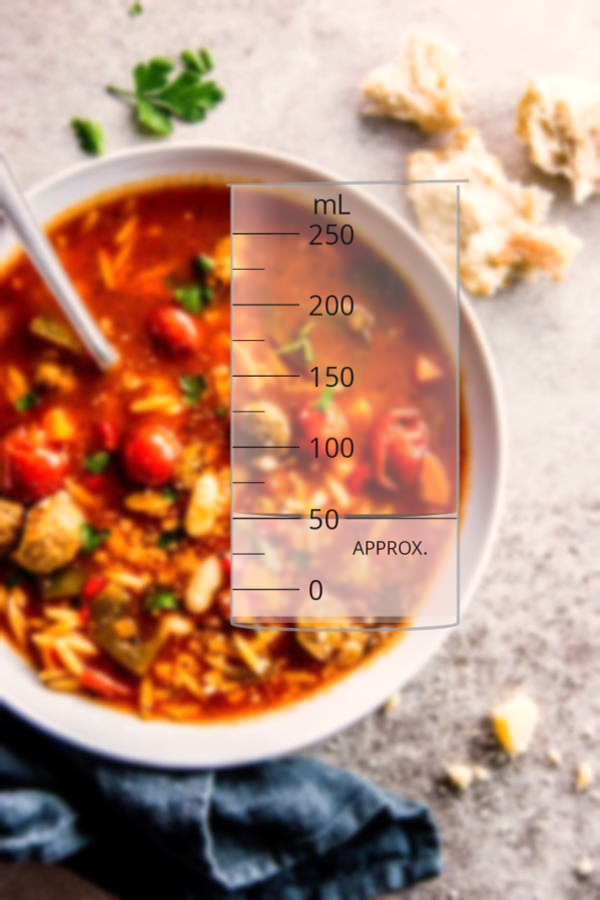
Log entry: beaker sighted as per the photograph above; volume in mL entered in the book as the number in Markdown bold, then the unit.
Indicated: **50** mL
